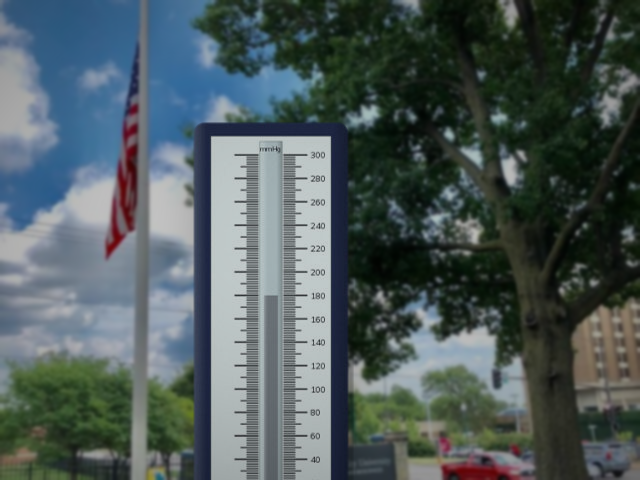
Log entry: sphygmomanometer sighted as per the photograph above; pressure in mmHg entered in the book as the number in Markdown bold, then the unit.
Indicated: **180** mmHg
